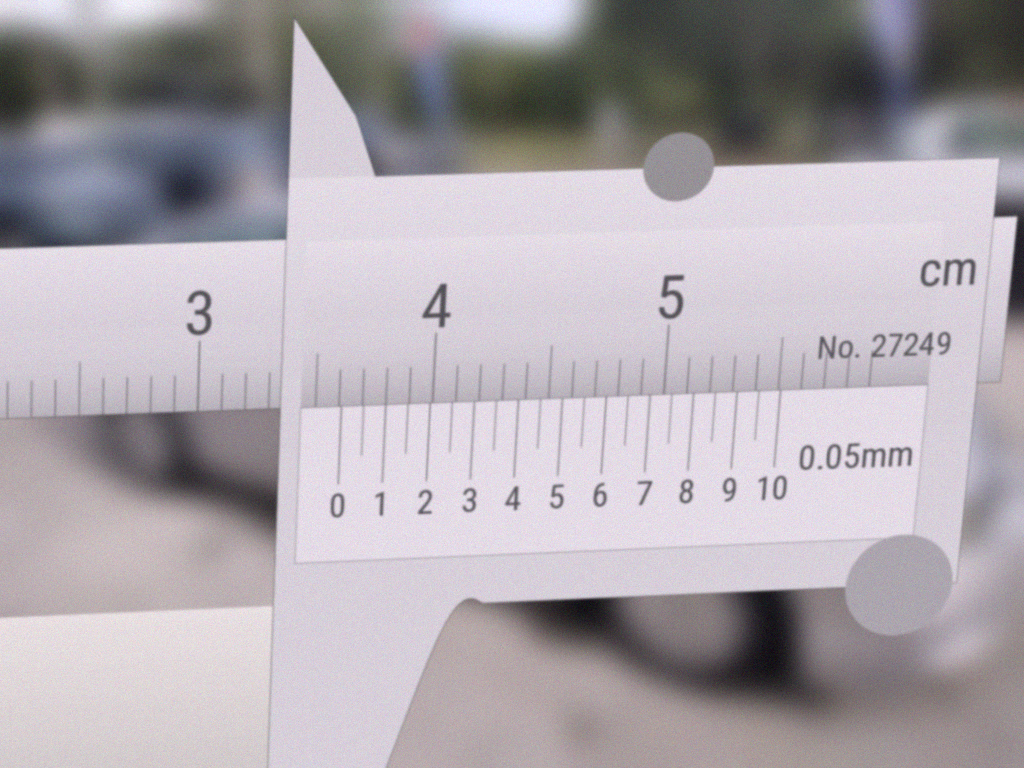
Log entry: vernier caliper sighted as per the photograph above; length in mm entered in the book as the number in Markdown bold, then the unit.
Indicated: **36.1** mm
